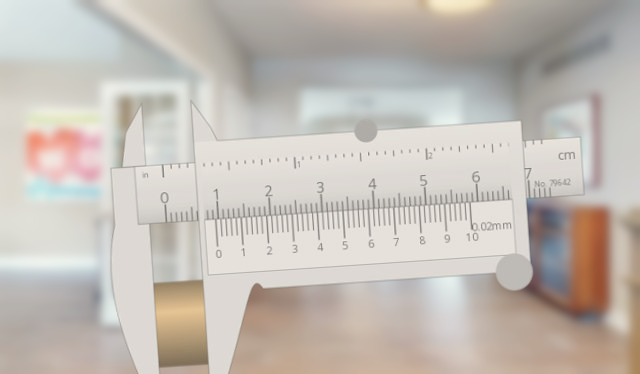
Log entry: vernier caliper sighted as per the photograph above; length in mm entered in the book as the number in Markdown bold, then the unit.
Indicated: **9.5** mm
